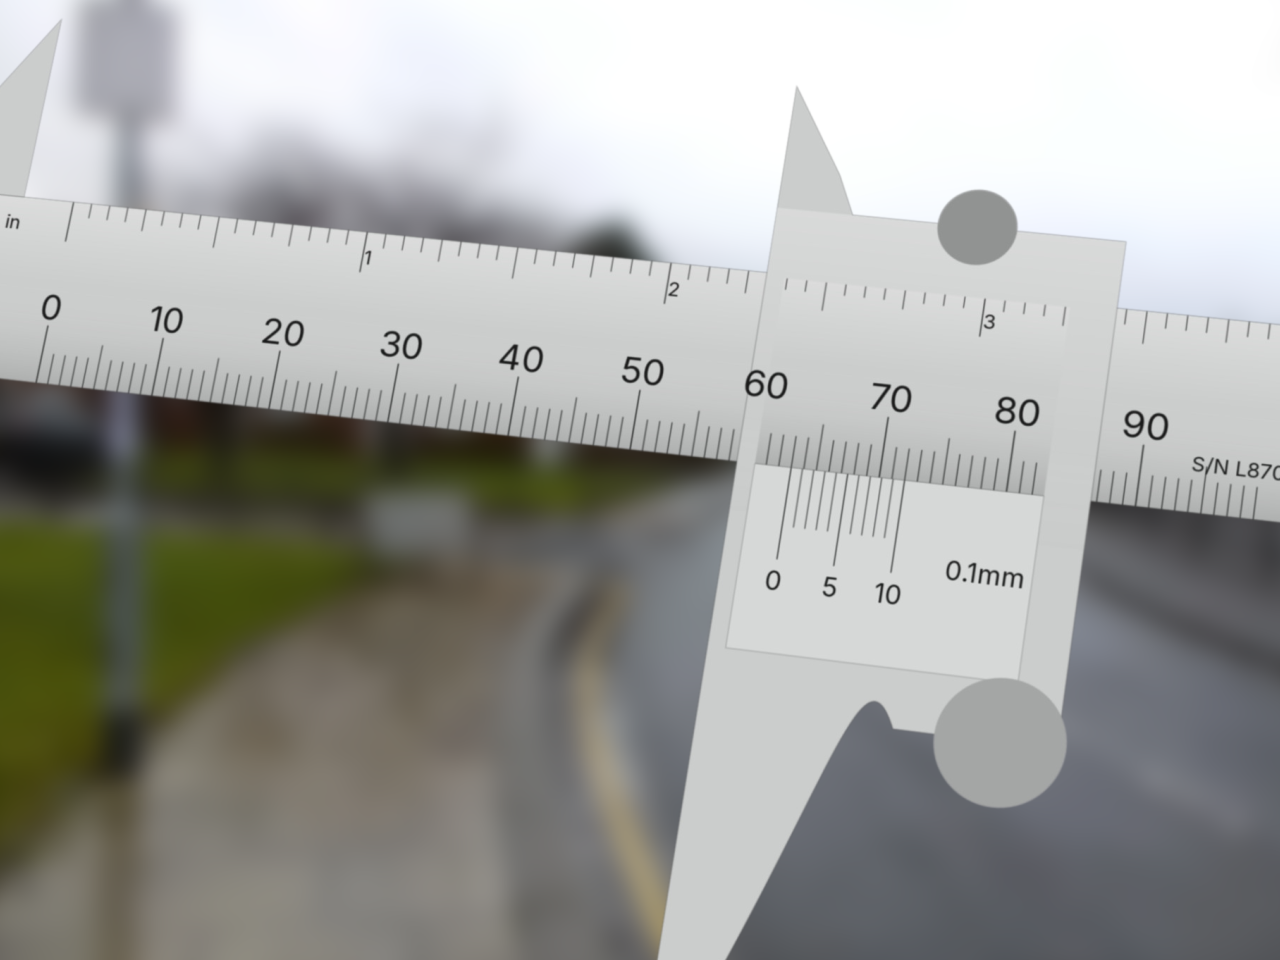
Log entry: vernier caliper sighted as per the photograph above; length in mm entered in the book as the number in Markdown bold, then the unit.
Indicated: **63.0** mm
